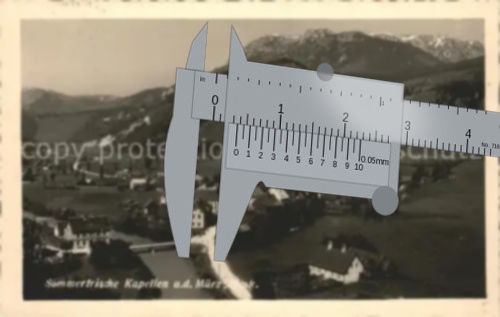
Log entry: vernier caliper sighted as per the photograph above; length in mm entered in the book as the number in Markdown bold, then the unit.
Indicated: **3.6** mm
